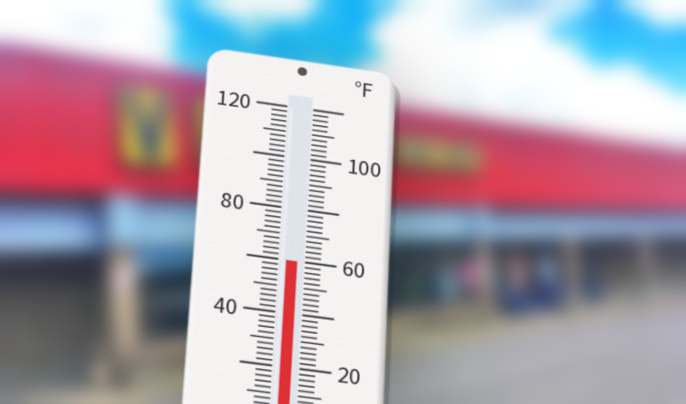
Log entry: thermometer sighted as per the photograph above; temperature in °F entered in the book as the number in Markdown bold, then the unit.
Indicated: **60** °F
